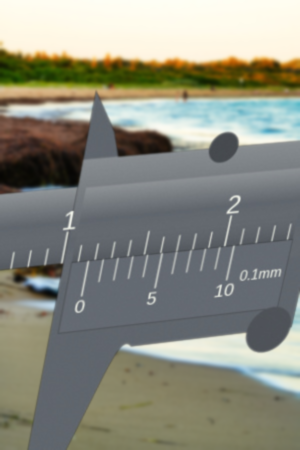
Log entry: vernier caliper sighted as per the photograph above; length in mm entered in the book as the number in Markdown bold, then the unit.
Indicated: **11.6** mm
